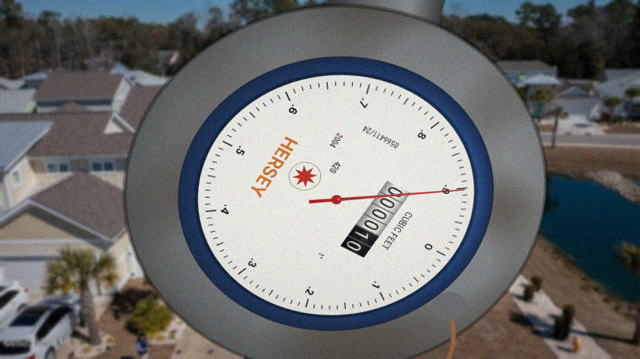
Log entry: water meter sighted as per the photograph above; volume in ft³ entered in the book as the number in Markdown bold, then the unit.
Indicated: **9.90** ft³
